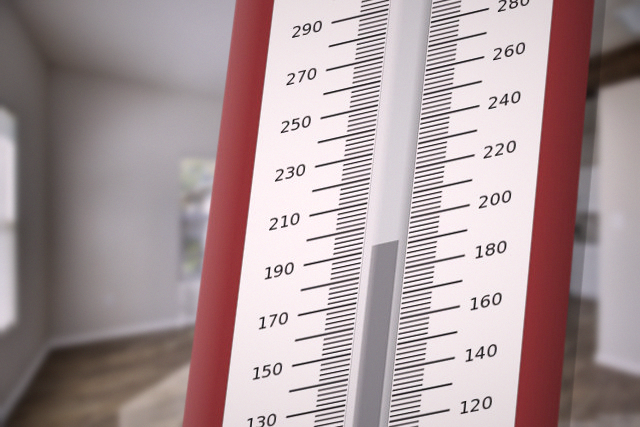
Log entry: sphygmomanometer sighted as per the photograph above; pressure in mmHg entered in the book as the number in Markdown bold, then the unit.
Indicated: **192** mmHg
